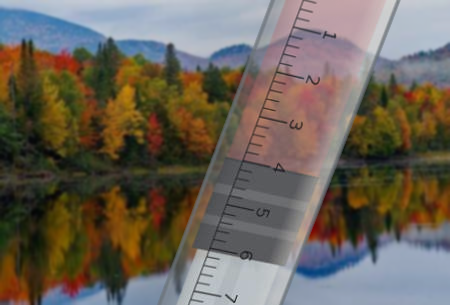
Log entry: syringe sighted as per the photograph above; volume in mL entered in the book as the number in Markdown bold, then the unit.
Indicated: **4** mL
